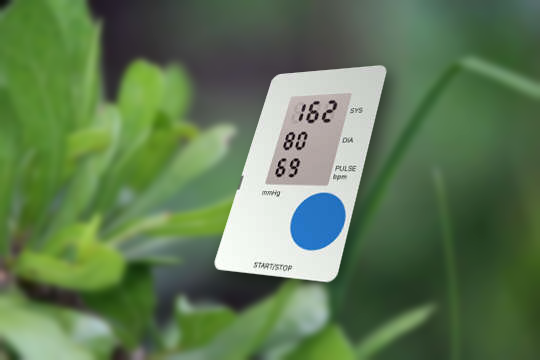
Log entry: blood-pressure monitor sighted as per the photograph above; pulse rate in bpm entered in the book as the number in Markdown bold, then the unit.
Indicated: **69** bpm
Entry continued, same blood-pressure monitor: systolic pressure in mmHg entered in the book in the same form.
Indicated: **162** mmHg
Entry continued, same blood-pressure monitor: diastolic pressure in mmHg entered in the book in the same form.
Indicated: **80** mmHg
